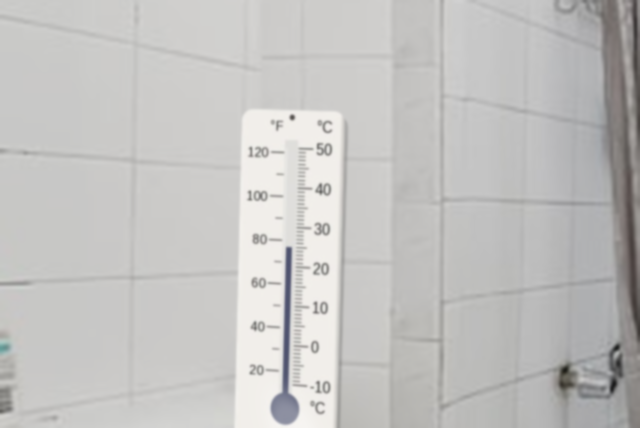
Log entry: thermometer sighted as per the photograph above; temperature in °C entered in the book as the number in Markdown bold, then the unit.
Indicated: **25** °C
